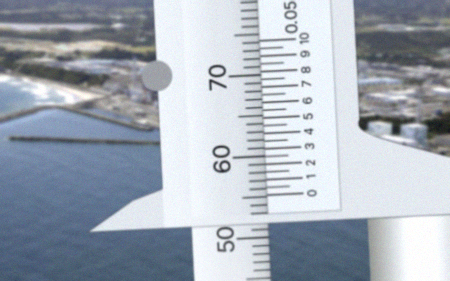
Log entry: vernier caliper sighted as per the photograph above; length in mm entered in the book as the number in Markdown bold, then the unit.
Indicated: **55.2** mm
